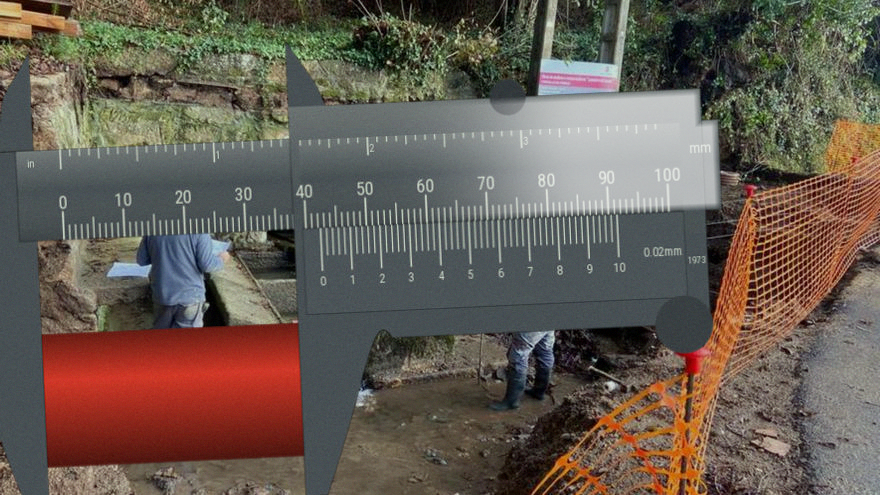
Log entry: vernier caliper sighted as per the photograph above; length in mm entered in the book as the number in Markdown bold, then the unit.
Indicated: **42.4** mm
